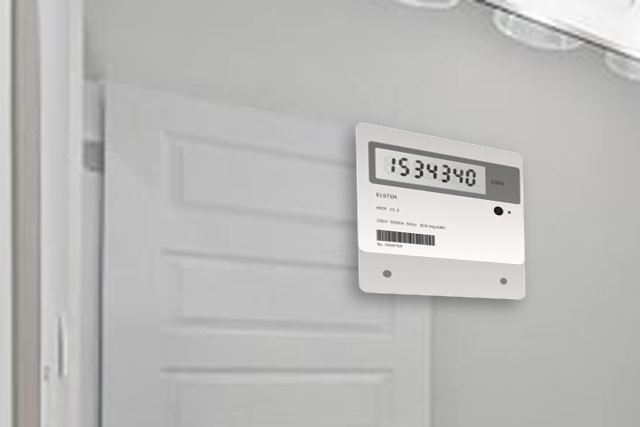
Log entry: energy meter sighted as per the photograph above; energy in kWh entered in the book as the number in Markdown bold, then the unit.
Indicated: **1534340** kWh
